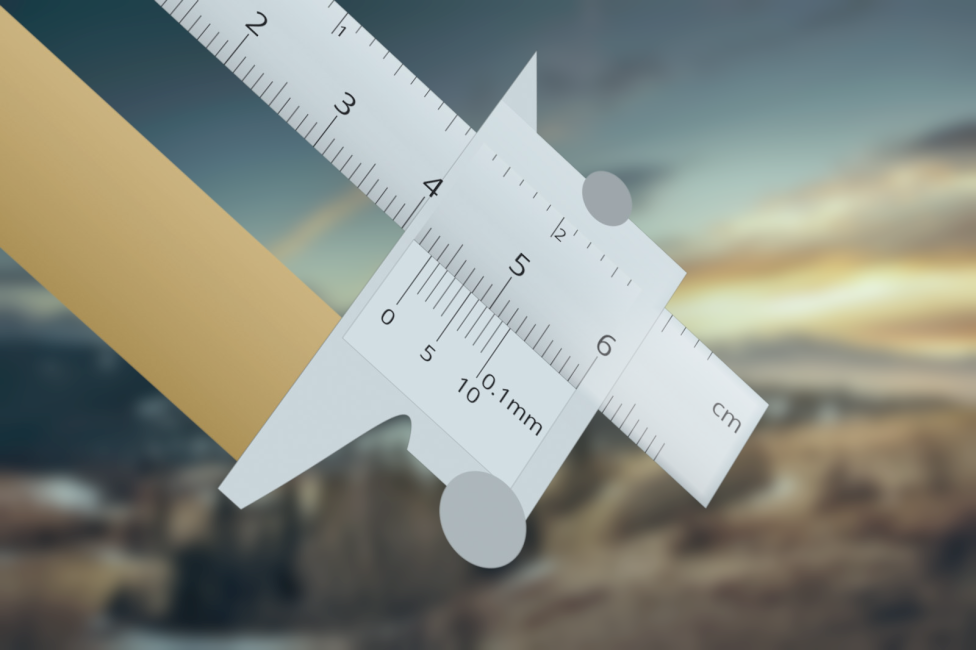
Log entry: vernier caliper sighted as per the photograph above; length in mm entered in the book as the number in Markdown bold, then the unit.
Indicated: **43.4** mm
